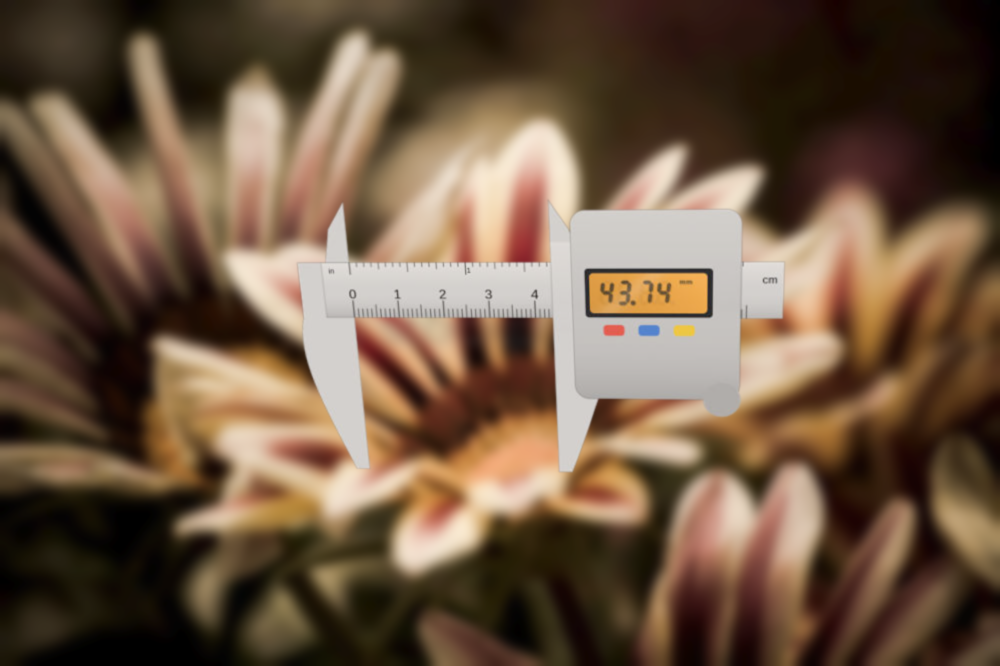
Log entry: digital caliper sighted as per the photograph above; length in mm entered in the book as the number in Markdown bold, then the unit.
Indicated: **43.74** mm
